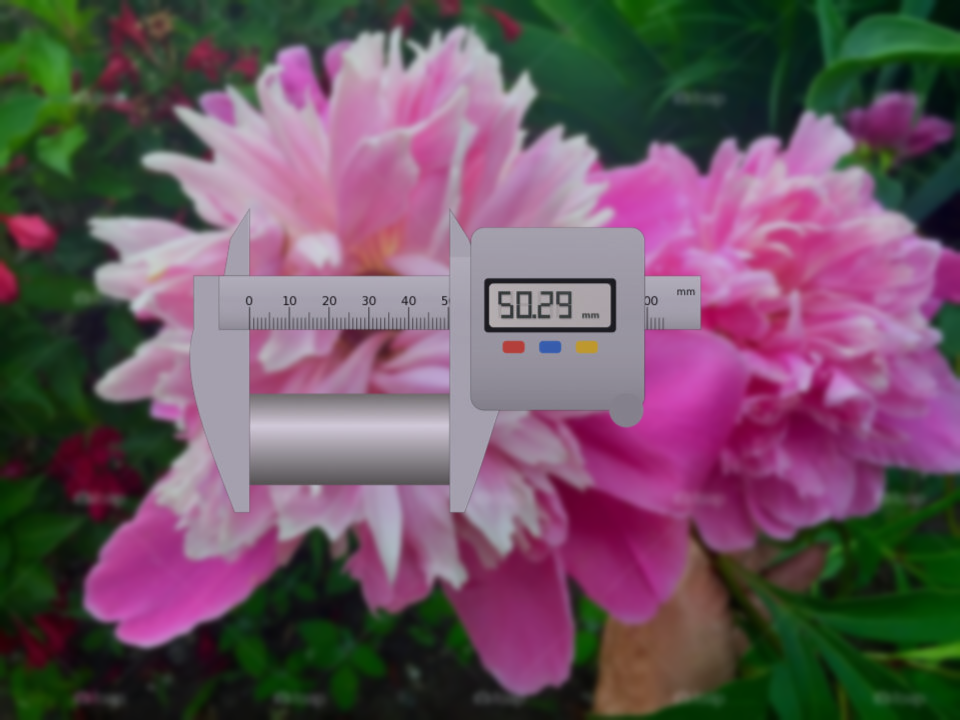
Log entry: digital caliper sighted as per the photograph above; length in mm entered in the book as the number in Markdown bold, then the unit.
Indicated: **50.29** mm
